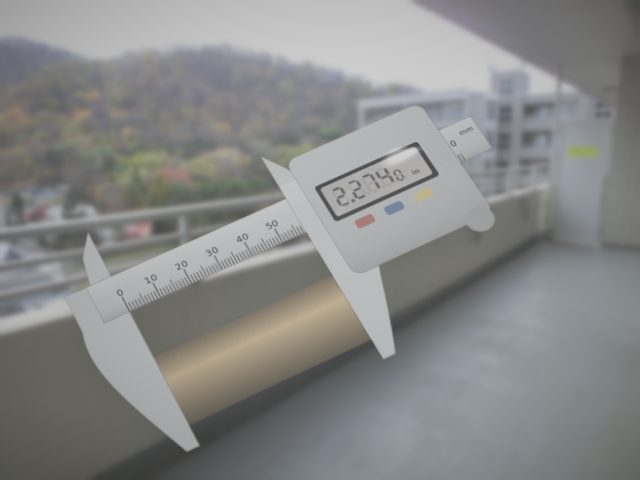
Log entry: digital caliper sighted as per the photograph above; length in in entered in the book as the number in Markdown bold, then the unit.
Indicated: **2.2740** in
